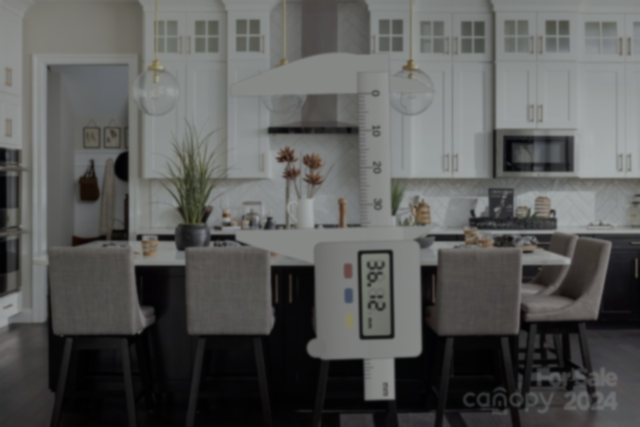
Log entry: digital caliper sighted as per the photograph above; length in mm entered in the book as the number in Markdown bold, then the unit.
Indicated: **36.12** mm
